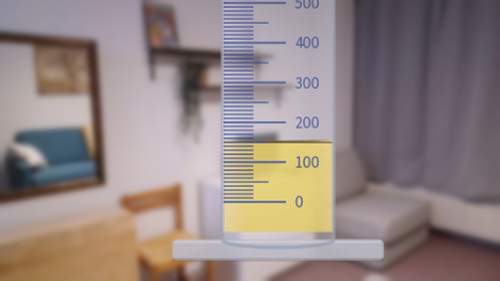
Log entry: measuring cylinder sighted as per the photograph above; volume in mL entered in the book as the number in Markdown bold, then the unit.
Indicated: **150** mL
